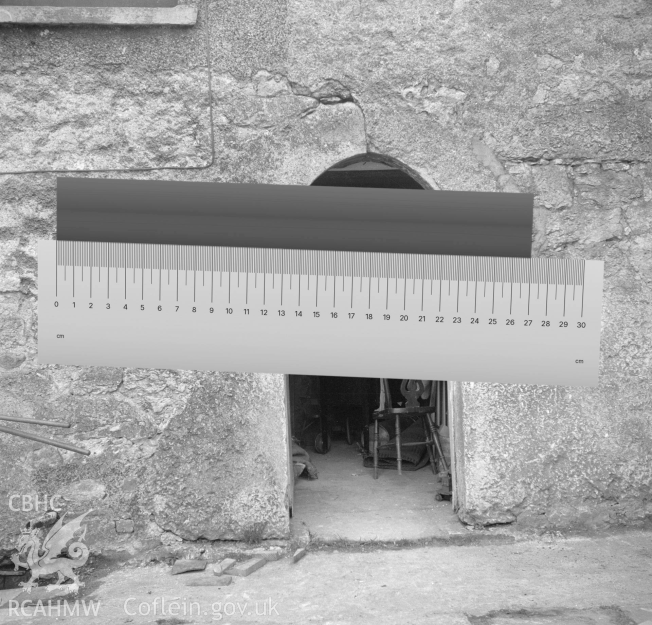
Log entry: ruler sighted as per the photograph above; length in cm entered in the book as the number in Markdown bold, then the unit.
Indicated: **27** cm
